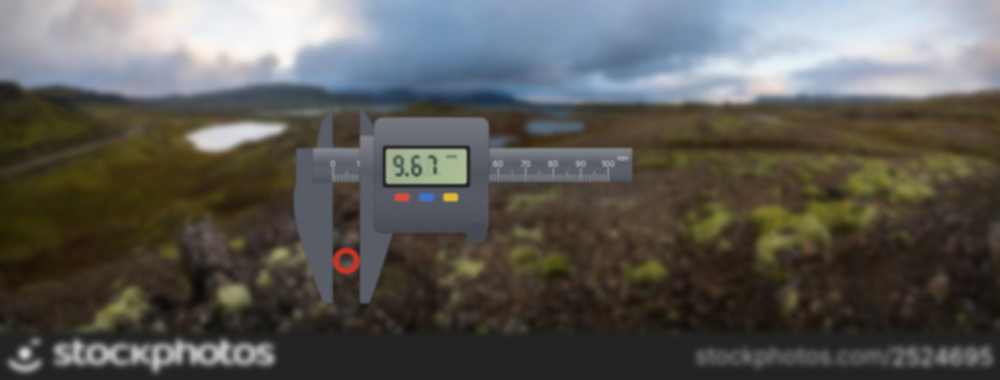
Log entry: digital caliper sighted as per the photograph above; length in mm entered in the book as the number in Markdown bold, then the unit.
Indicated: **9.67** mm
